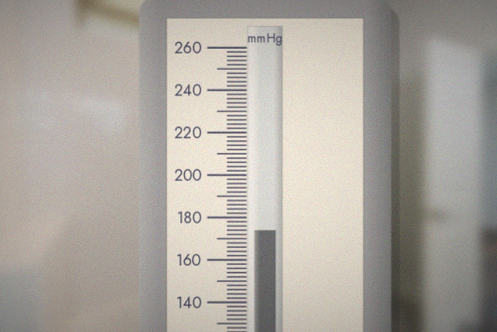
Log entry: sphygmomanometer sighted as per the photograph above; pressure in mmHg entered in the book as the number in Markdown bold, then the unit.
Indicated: **174** mmHg
